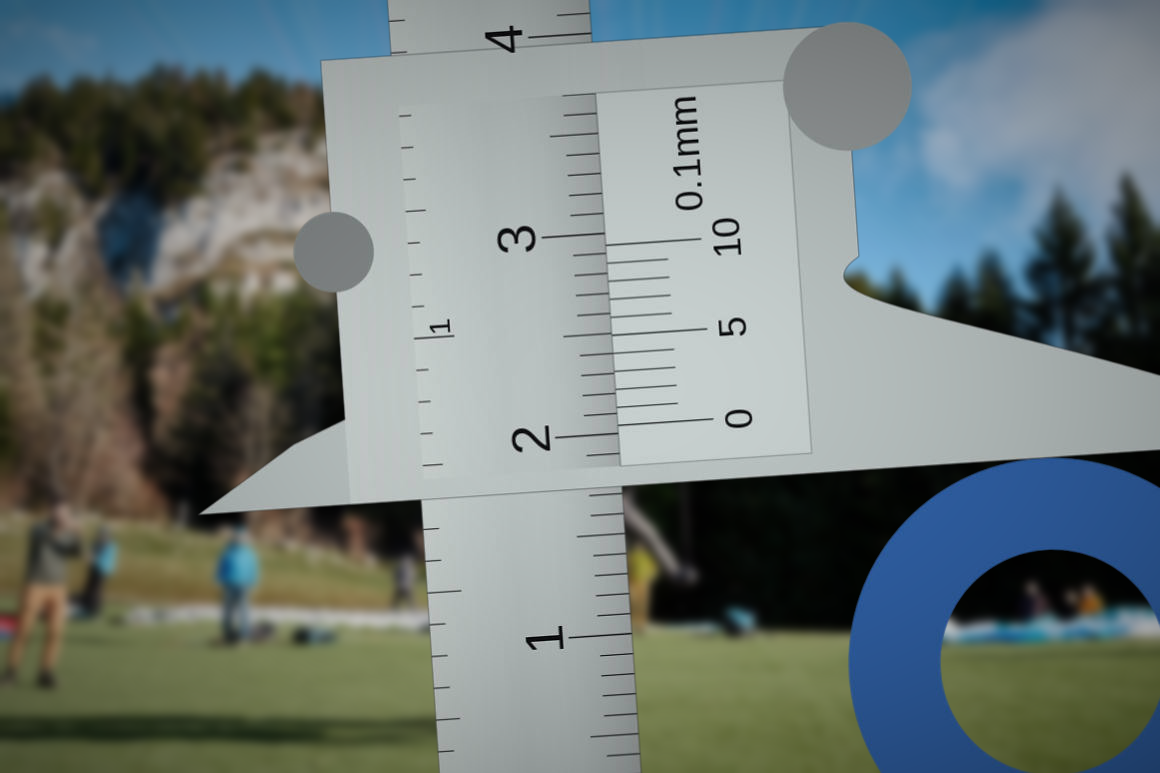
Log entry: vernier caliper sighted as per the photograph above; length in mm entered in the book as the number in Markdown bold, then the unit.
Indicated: **20.4** mm
